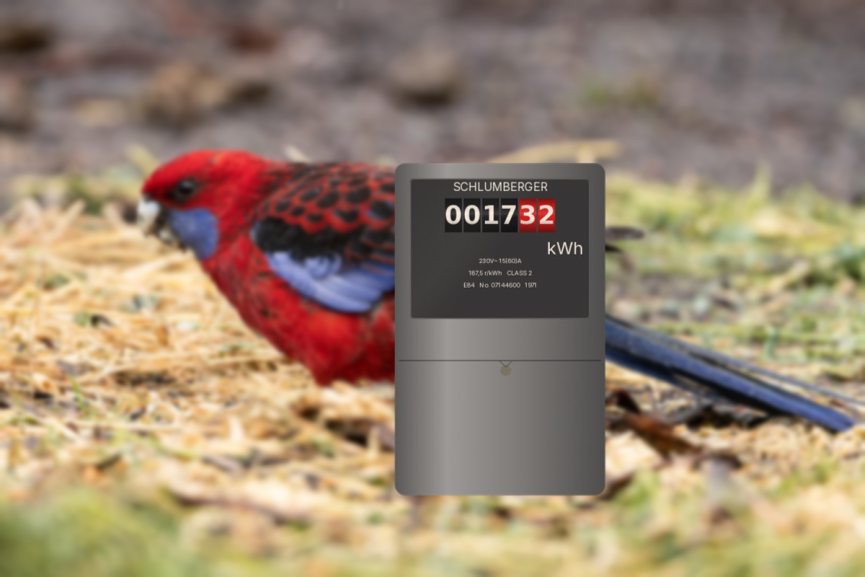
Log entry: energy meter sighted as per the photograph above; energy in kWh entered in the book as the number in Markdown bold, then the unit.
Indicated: **17.32** kWh
